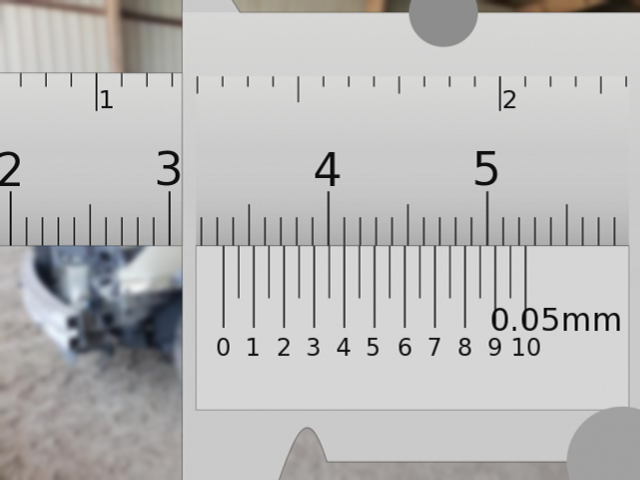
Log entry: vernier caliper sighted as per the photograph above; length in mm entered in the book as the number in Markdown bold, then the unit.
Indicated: **33.4** mm
